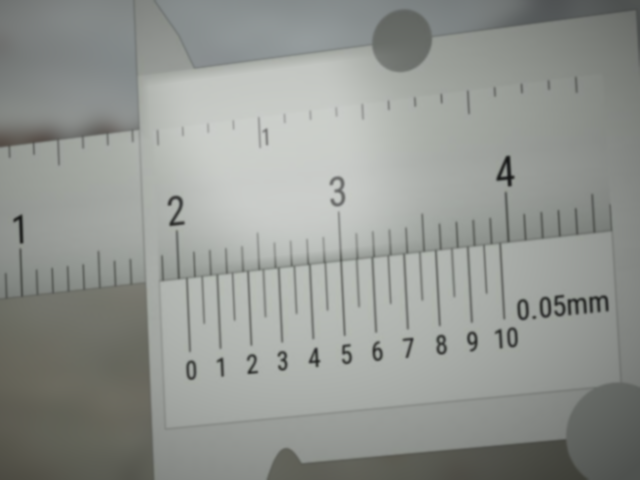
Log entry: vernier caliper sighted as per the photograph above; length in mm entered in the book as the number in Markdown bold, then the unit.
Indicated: **20.5** mm
